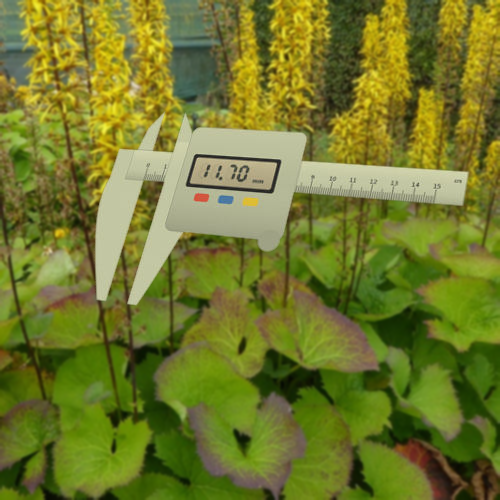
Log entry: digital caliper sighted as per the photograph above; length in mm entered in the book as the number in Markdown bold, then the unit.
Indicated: **11.70** mm
